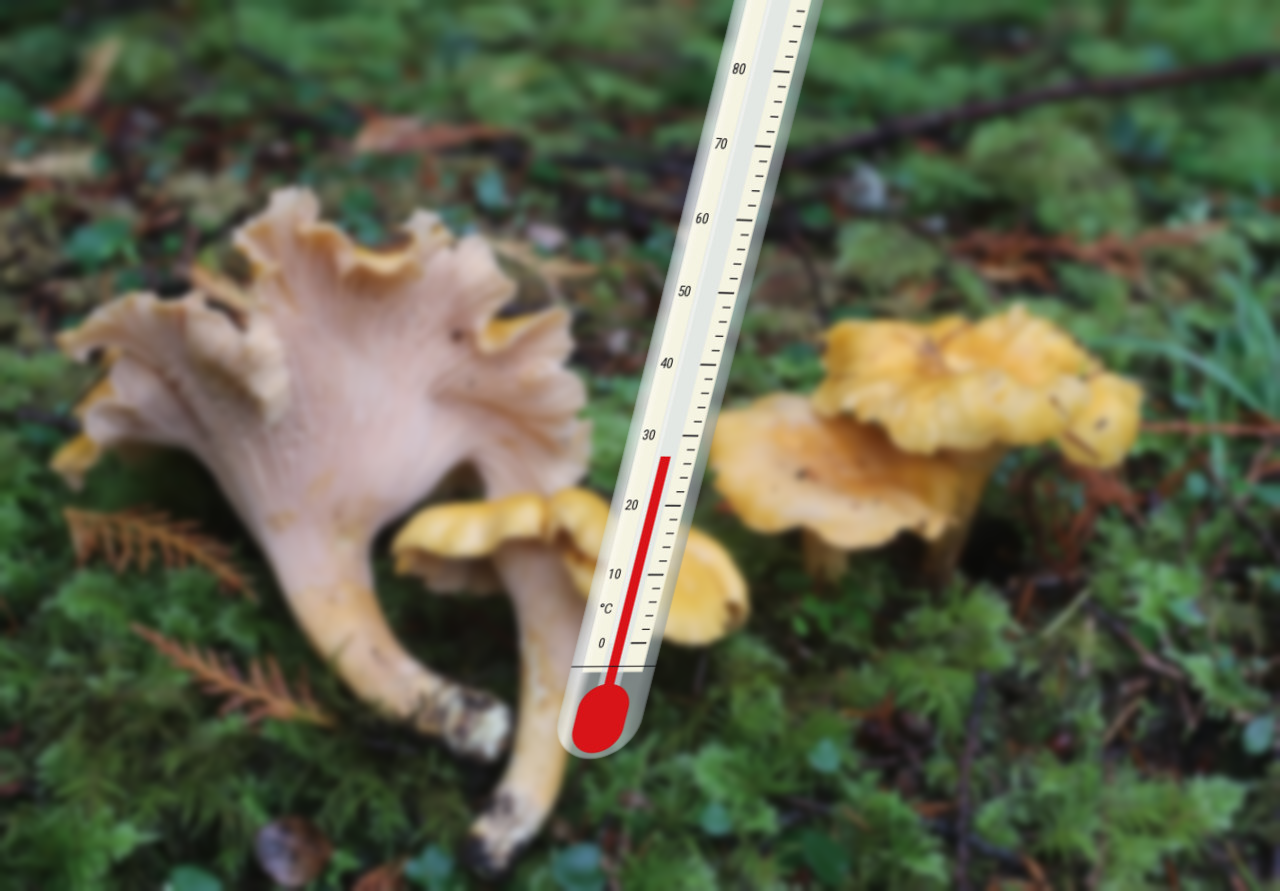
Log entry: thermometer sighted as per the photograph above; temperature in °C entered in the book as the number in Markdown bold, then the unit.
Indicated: **27** °C
